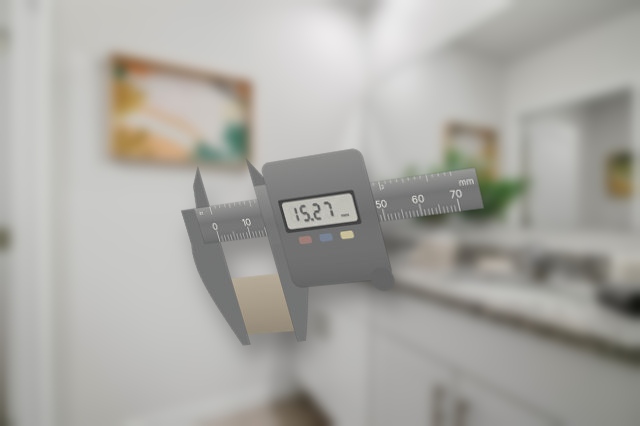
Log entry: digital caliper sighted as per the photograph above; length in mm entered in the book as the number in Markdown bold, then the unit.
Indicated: **15.27** mm
